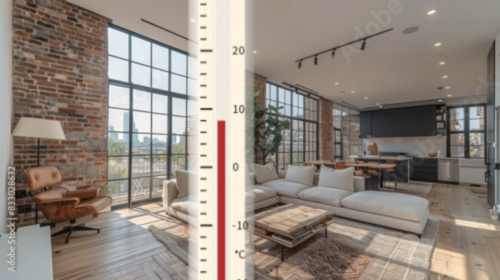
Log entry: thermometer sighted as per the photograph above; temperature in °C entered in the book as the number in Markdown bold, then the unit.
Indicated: **8** °C
